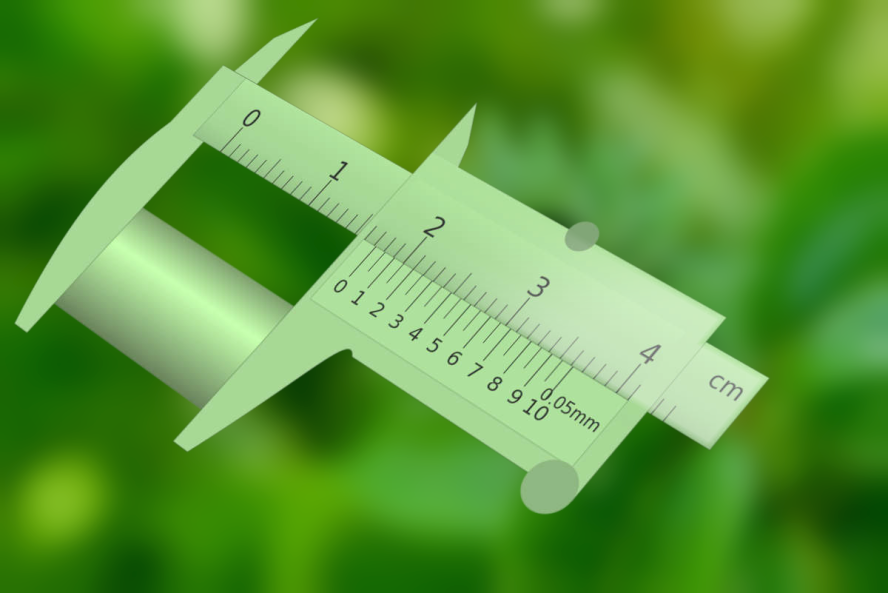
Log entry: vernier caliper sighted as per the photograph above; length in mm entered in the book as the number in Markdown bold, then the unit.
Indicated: **17.2** mm
